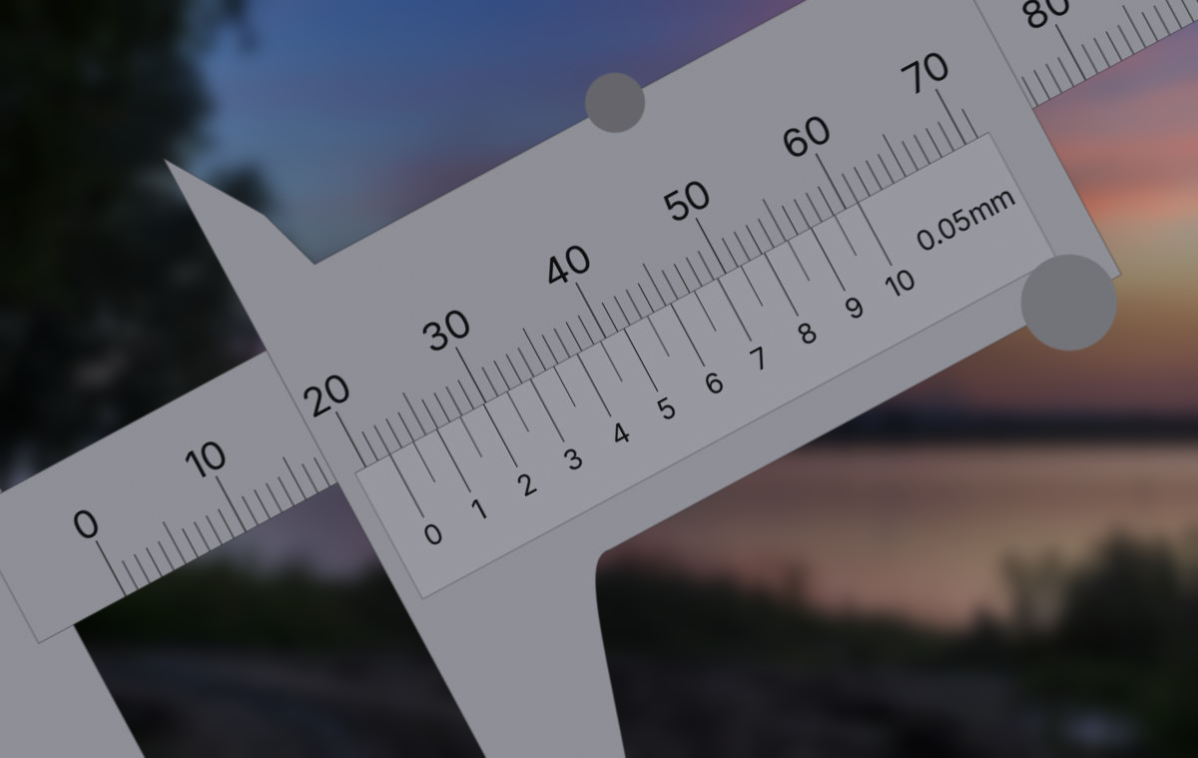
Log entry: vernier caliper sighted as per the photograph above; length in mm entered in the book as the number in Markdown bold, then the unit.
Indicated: **22.0** mm
